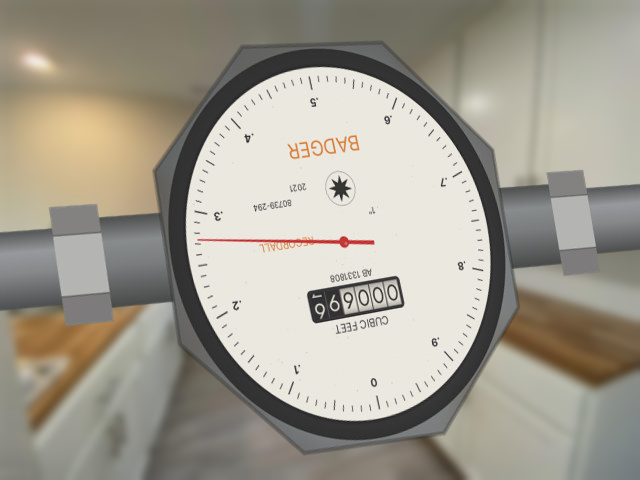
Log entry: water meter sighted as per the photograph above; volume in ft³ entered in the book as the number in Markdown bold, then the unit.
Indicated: **696.27** ft³
